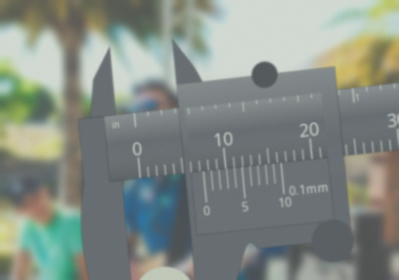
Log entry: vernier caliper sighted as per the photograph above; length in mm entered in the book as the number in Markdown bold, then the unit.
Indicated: **7.4** mm
